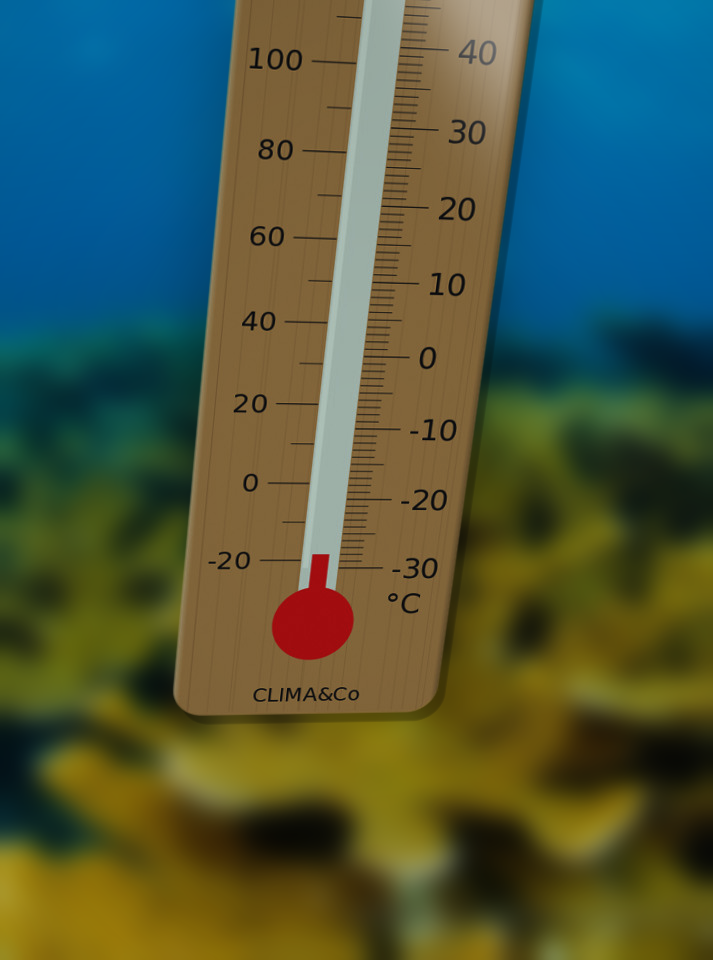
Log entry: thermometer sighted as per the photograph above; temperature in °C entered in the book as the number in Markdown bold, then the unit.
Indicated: **-28** °C
